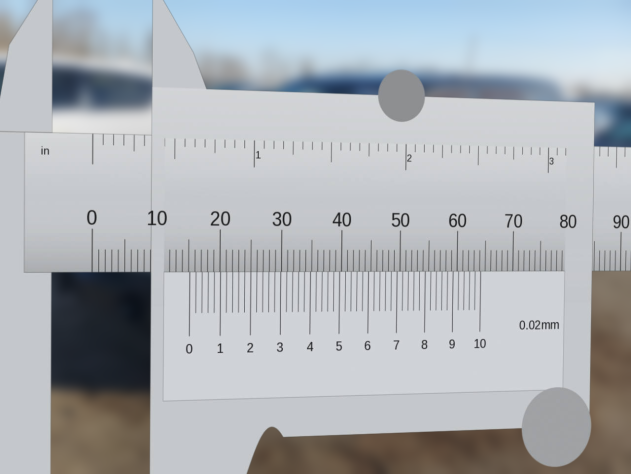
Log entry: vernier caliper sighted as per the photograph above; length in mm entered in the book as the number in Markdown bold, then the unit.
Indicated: **15.2** mm
